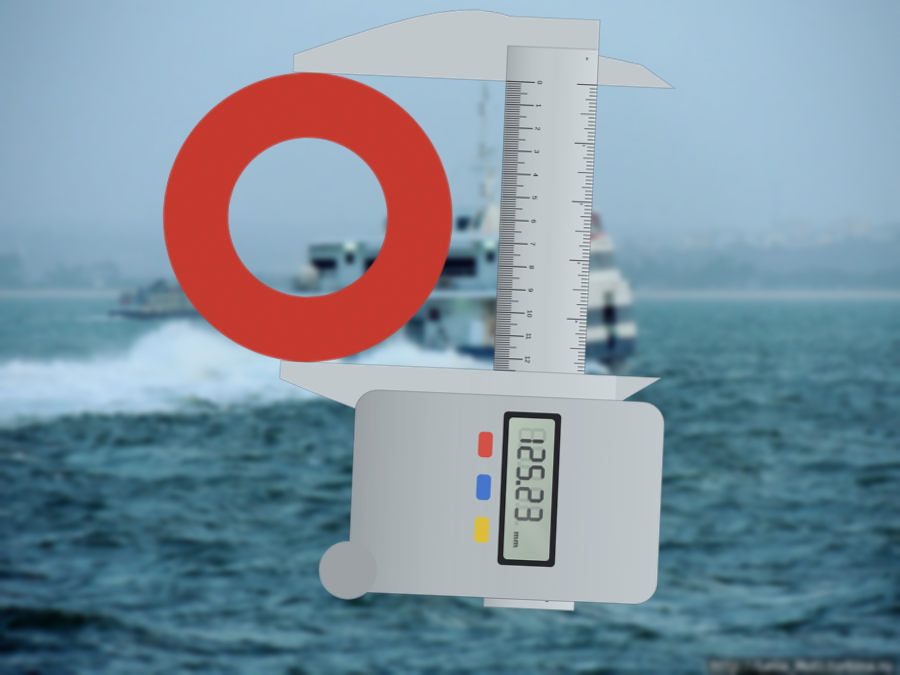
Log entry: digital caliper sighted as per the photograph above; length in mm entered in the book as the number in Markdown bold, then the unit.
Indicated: **125.23** mm
